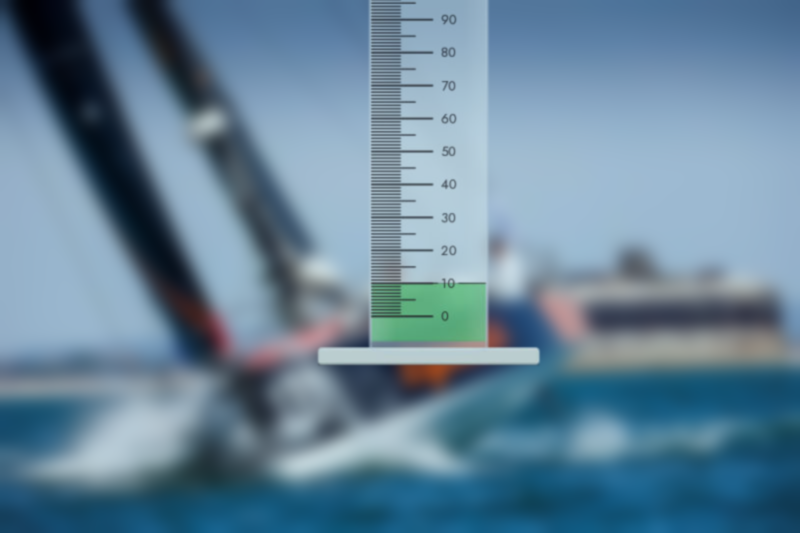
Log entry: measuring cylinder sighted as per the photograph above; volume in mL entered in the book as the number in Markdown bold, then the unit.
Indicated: **10** mL
